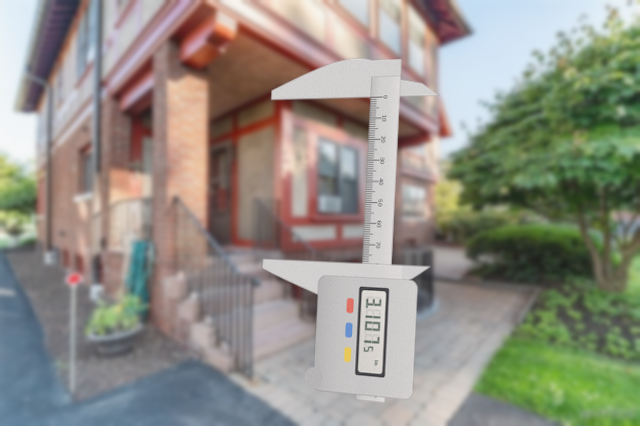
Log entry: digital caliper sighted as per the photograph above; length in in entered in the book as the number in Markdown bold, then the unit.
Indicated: **3.1075** in
